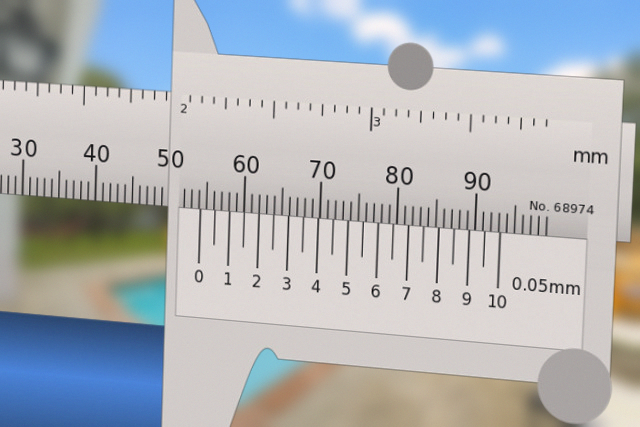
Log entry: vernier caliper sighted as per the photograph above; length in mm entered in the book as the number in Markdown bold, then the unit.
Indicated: **54.2** mm
